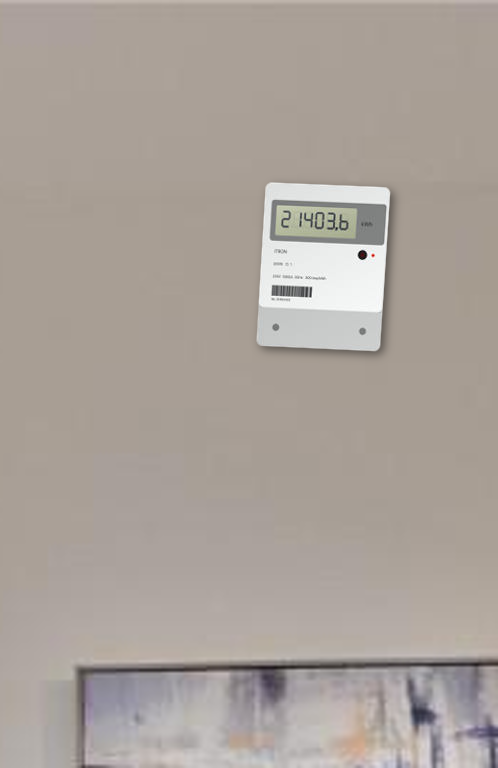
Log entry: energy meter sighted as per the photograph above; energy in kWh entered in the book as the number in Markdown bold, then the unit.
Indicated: **21403.6** kWh
